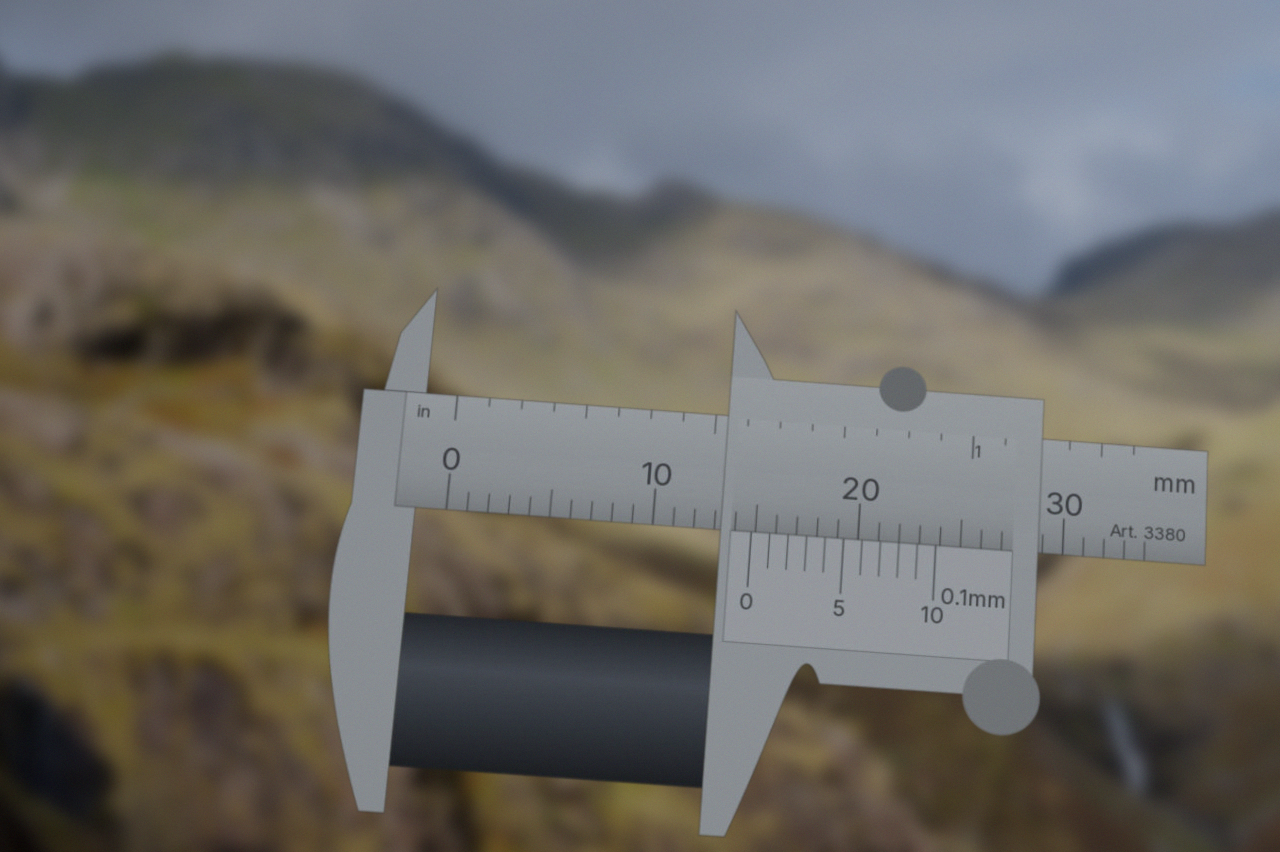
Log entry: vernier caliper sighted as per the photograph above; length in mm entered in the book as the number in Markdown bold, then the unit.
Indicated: **14.8** mm
